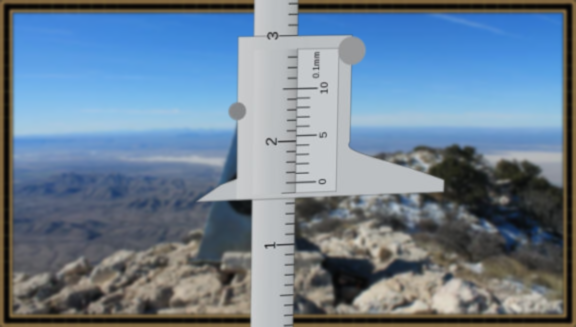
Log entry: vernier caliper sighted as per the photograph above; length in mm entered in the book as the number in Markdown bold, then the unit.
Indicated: **16.0** mm
